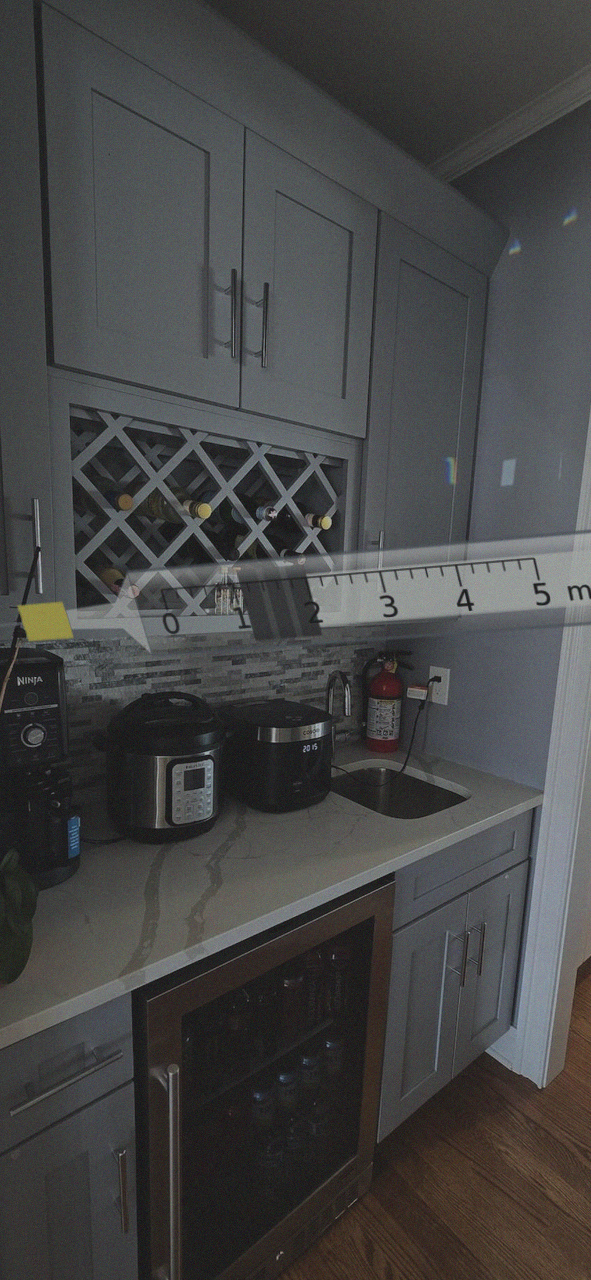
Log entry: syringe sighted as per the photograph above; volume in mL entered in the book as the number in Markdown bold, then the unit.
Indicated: **1.1** mL
